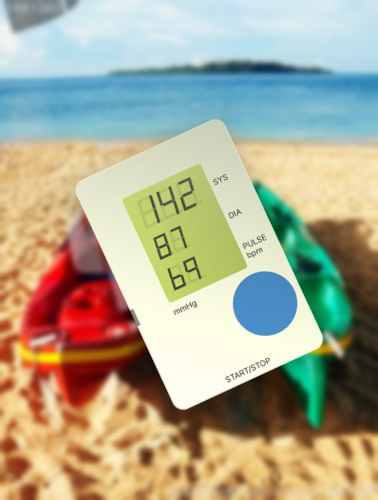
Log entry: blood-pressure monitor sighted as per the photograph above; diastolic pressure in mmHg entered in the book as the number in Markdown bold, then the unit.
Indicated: **87** mmHg
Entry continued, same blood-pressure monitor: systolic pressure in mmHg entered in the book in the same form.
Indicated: **142** mmHg
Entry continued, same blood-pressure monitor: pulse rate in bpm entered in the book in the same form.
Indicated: **69** bpm
